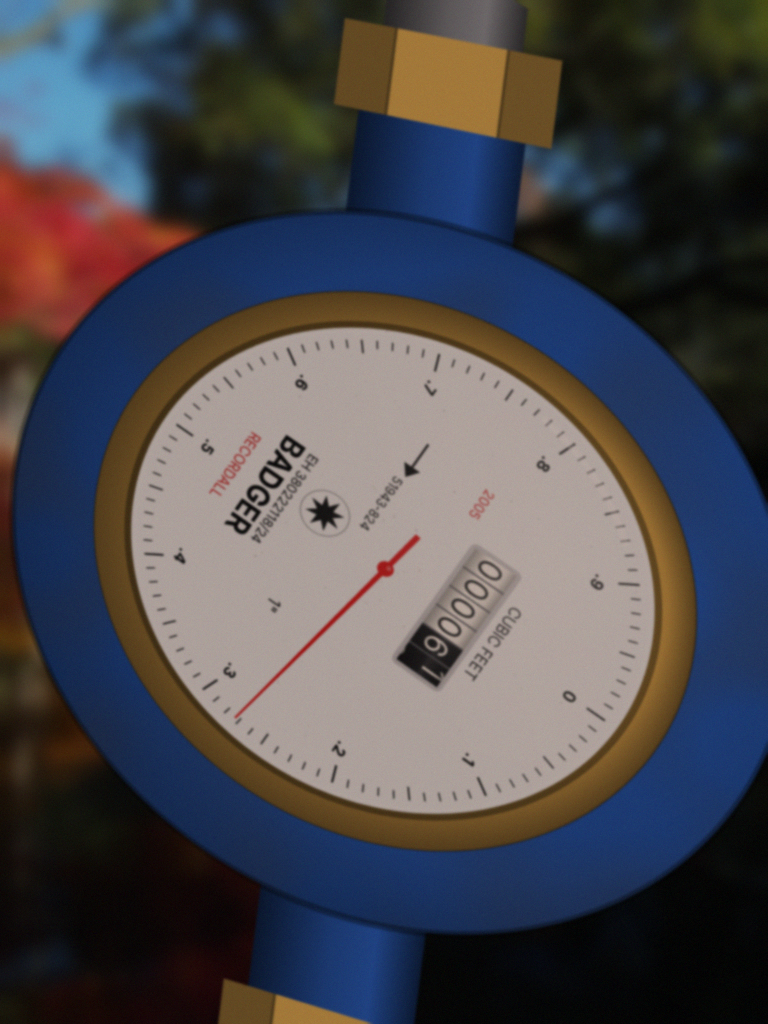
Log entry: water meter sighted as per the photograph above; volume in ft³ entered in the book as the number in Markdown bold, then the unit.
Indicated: **61.27** ft³
